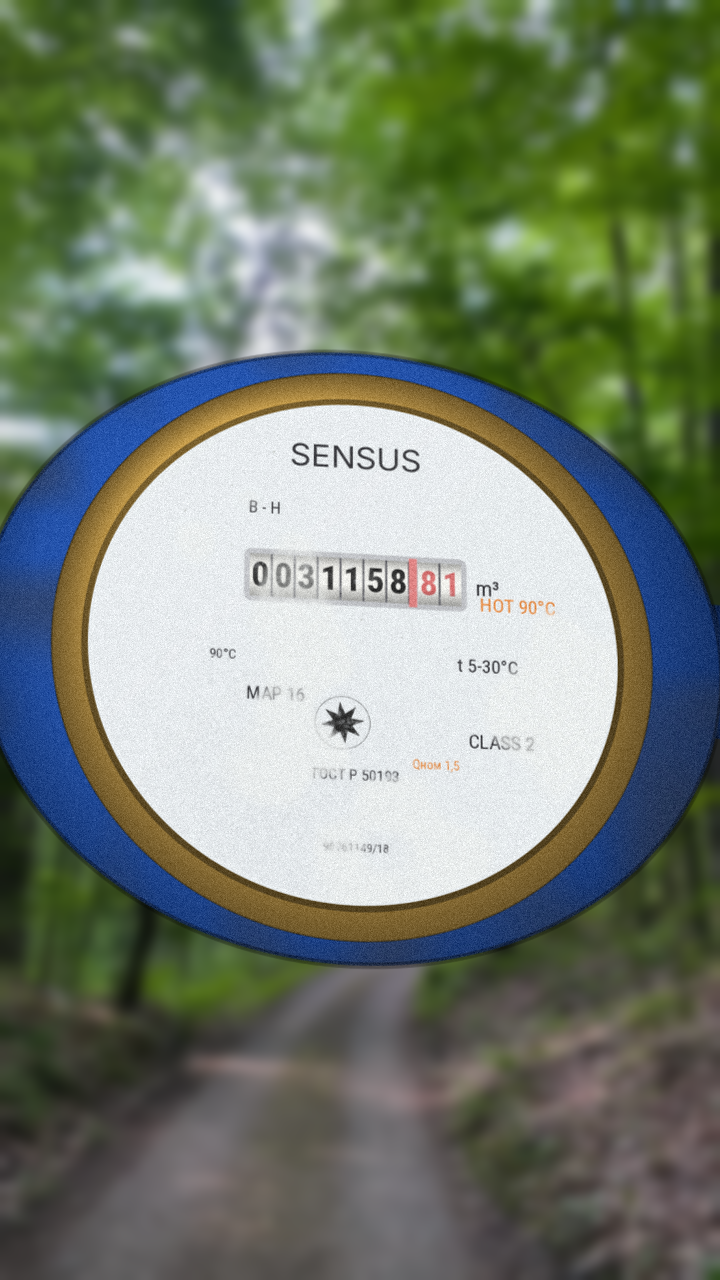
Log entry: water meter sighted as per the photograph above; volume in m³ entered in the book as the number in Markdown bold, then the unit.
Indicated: **31158.81** m³
